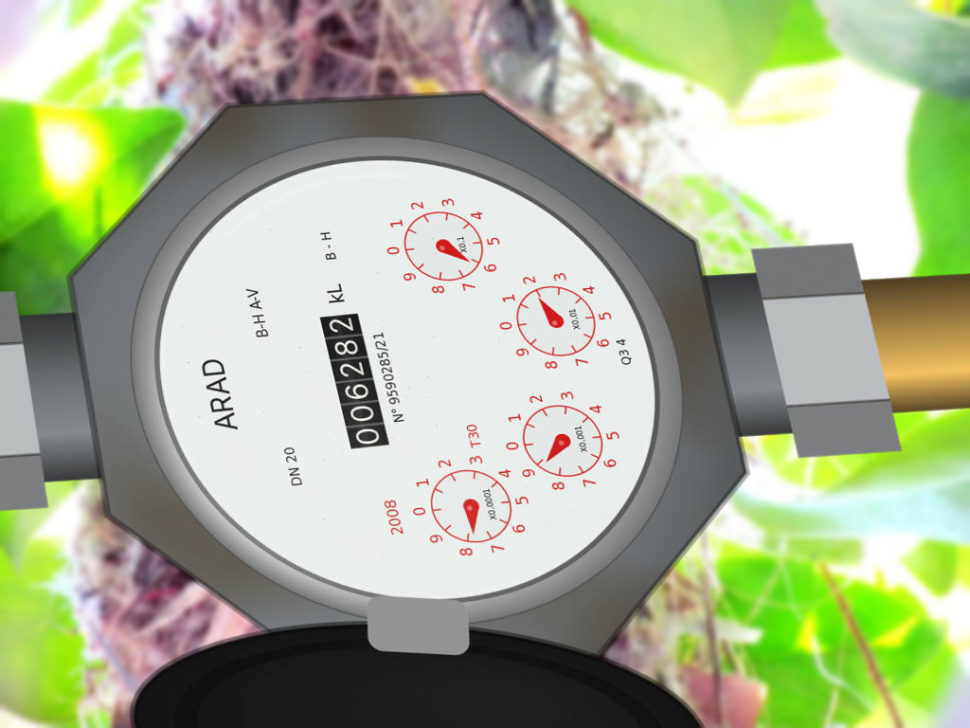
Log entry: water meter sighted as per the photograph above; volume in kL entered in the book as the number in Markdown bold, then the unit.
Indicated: **6282.6187** kL
